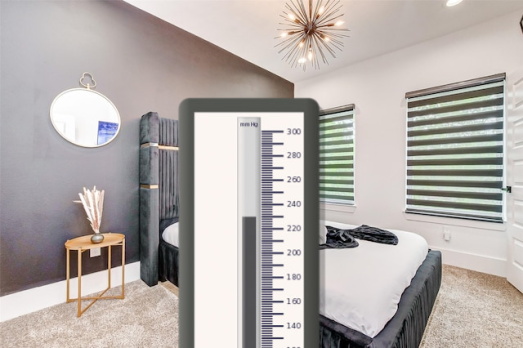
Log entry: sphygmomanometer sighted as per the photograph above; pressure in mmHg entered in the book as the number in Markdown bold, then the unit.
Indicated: **230** mmHg
